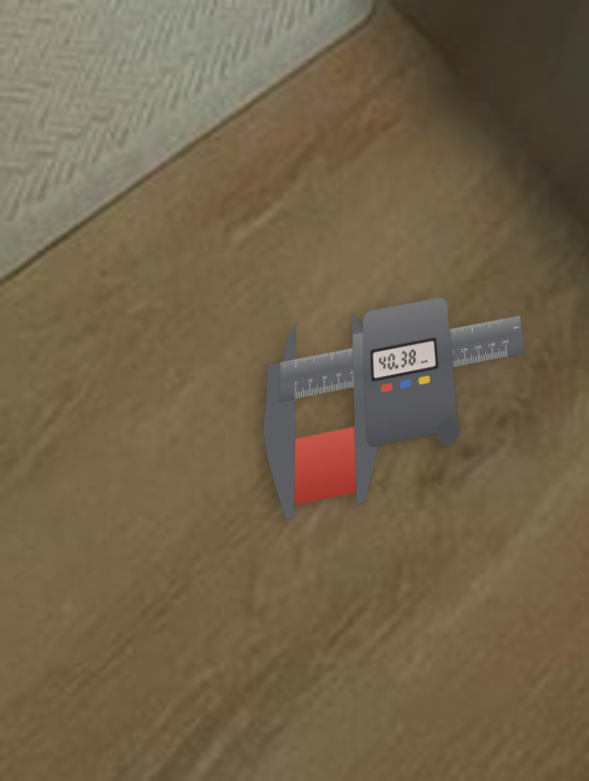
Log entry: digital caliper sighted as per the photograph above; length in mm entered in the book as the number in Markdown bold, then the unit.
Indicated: **40.38** mm
